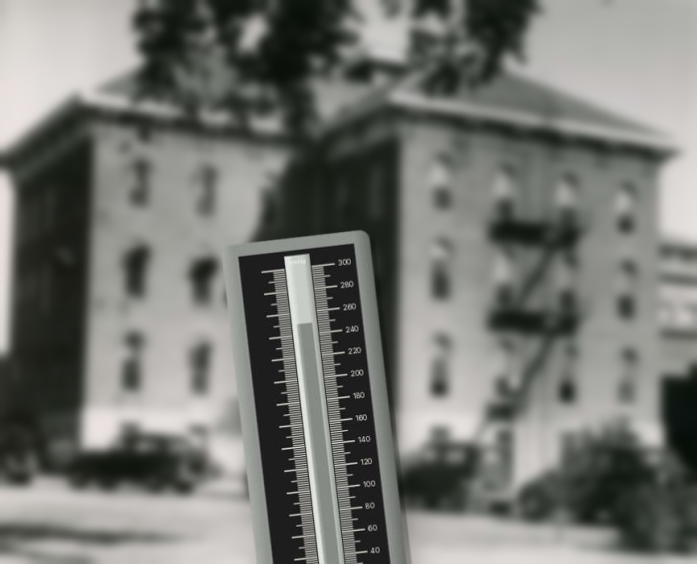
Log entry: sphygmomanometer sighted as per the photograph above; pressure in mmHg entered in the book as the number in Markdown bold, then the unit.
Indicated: **250** mmHg
